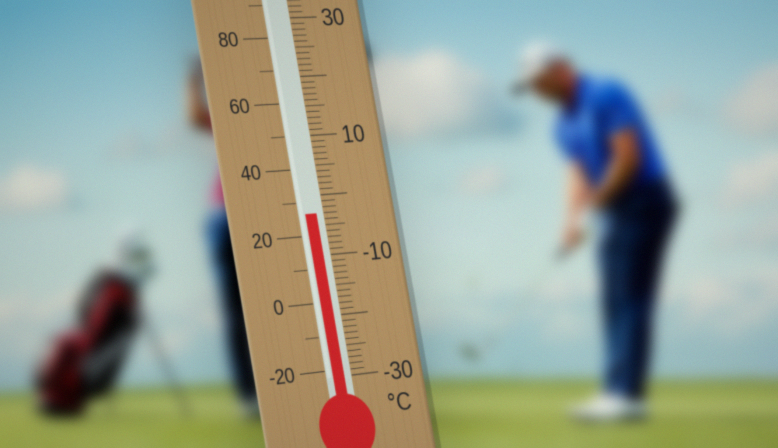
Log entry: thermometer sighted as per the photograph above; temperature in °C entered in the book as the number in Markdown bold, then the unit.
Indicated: **-3** °C
